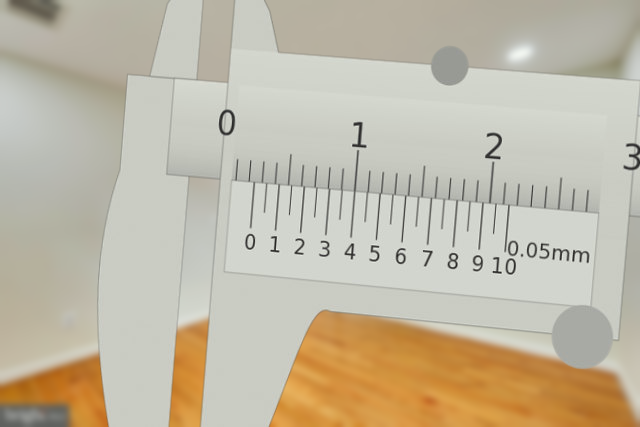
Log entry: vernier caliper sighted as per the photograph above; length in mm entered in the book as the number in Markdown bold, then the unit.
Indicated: **2.4** mm
